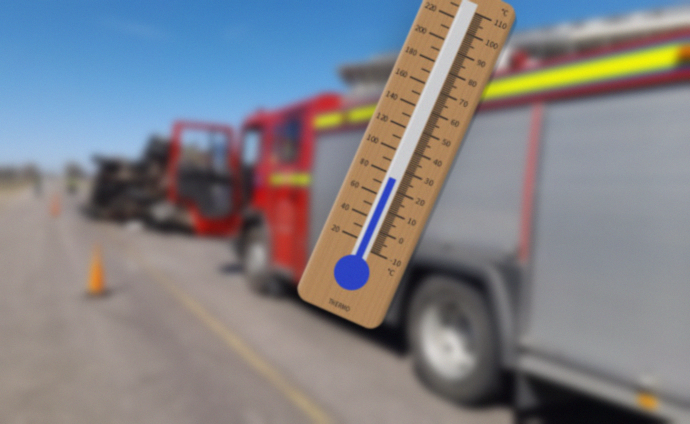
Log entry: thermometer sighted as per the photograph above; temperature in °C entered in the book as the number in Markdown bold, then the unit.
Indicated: **25** °C
